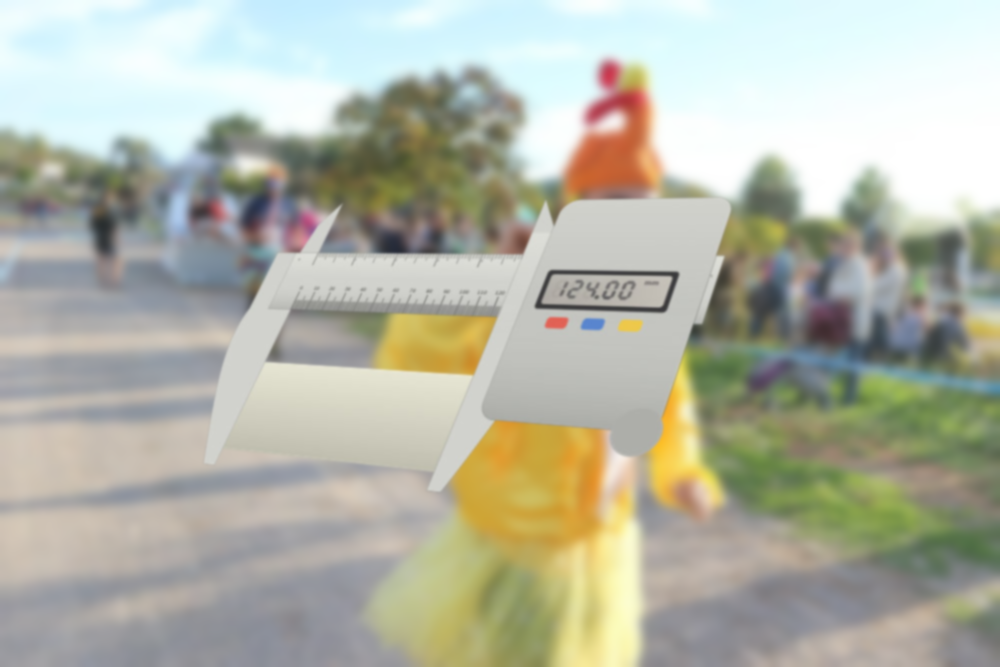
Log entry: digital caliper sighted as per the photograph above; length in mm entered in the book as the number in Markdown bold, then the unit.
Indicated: **124.00** mm
